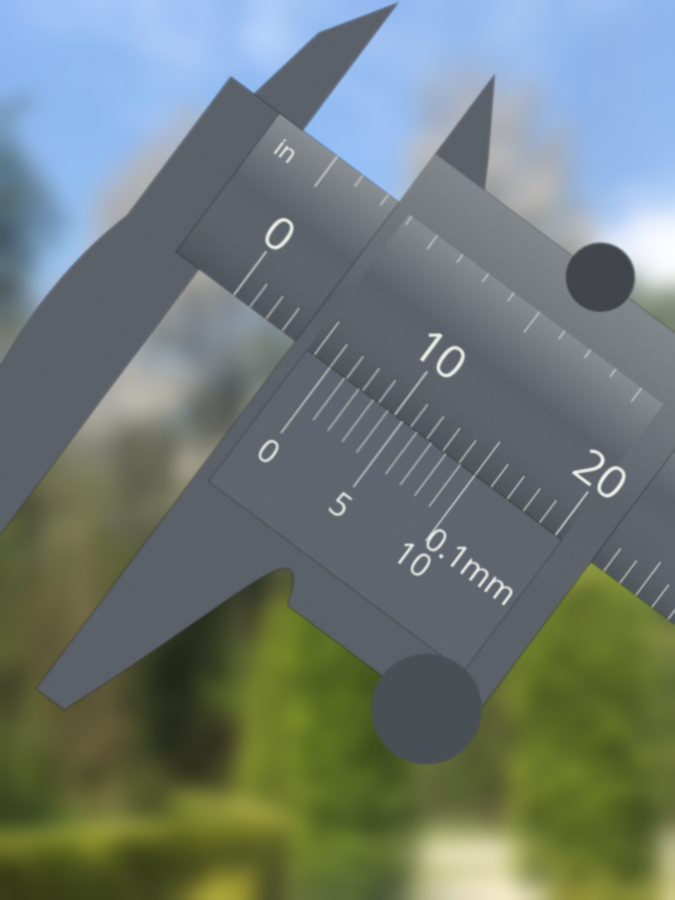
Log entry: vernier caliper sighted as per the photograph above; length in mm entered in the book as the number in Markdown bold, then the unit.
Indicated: **6.0** mm
